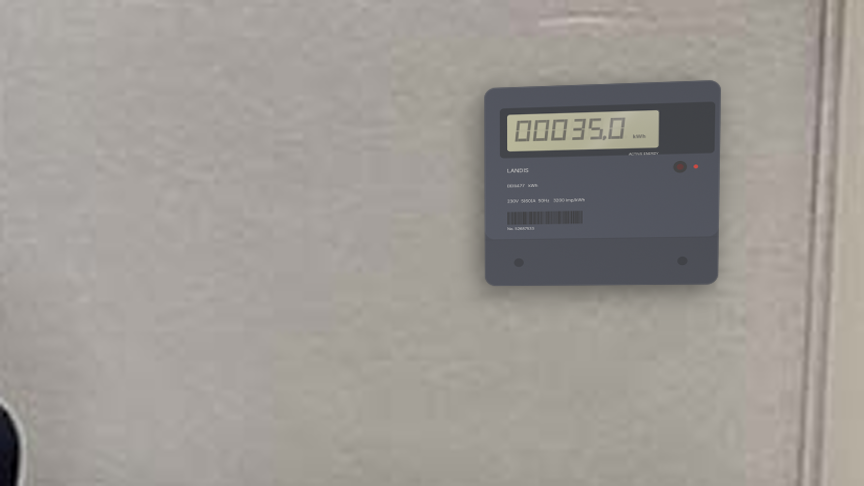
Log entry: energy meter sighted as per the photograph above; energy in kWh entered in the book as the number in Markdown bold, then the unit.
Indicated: **35.0** kWh
